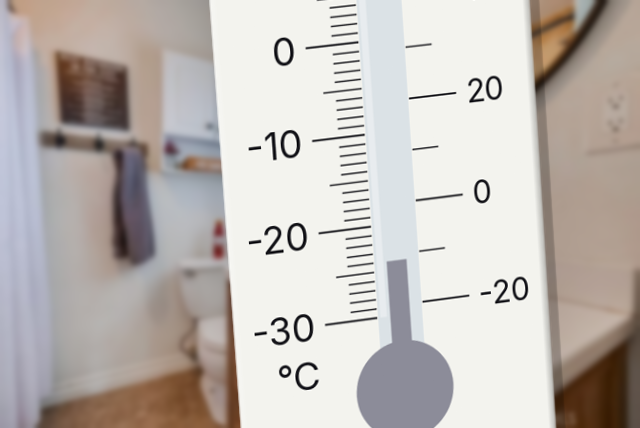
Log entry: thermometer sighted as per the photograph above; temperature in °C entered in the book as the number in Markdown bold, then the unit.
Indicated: **-24** °C
